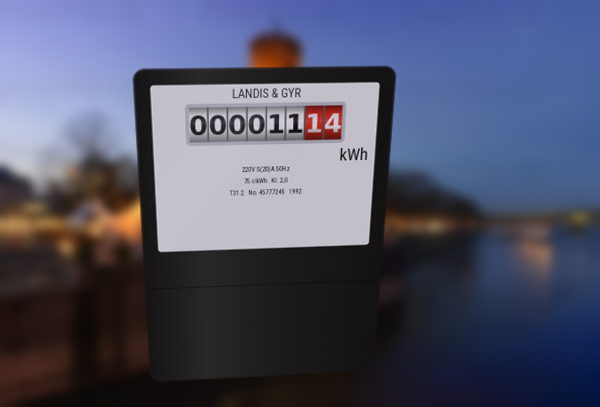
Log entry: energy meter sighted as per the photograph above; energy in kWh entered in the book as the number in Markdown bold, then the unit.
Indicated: **11.14** kWh
